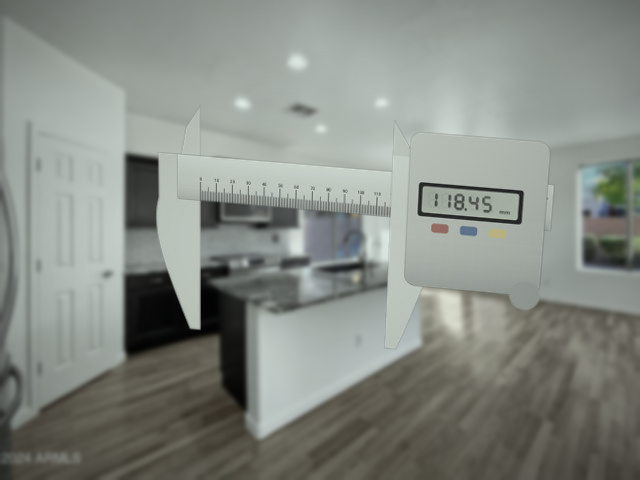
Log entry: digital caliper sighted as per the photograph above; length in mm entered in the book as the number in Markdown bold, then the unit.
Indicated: **118.45** mm
